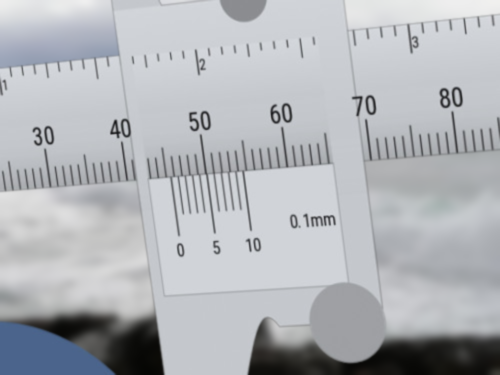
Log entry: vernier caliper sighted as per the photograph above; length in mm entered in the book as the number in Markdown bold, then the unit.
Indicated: **45.6** mm
